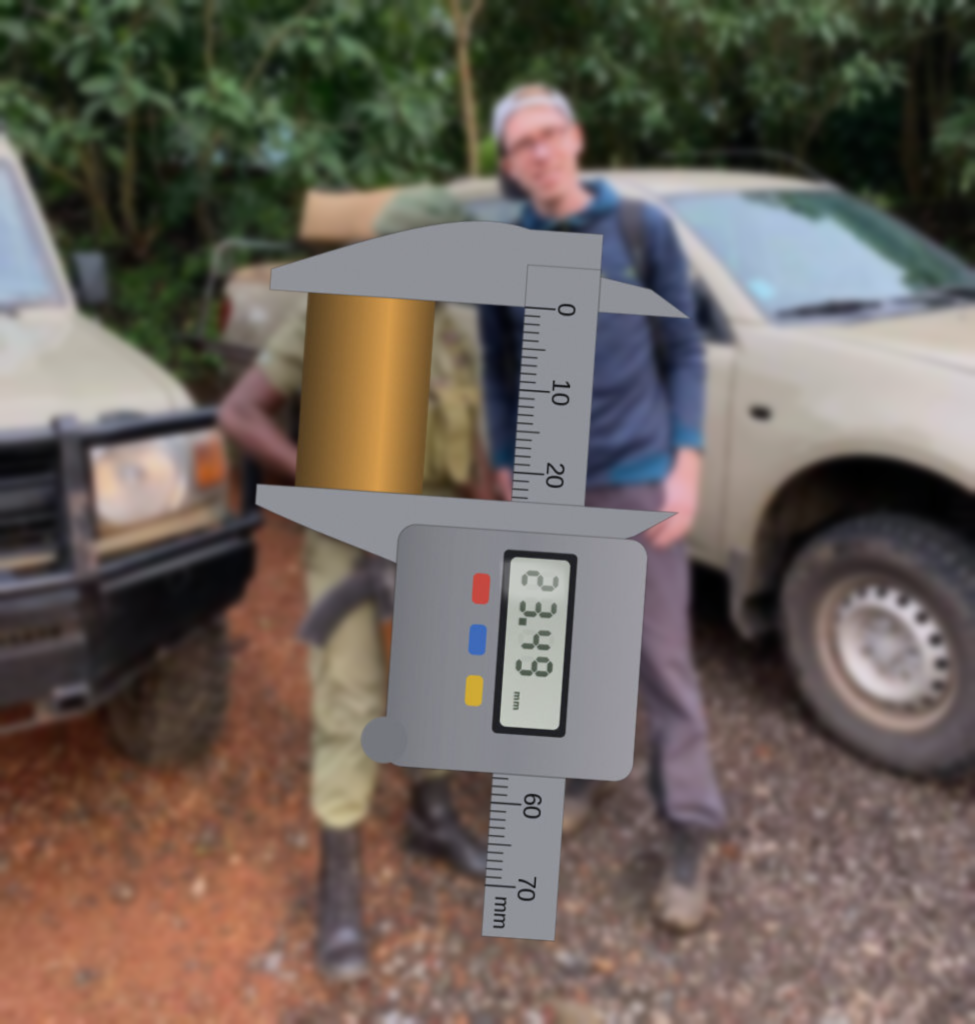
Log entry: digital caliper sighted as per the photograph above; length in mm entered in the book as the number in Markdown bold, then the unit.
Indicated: **23.49** mm
